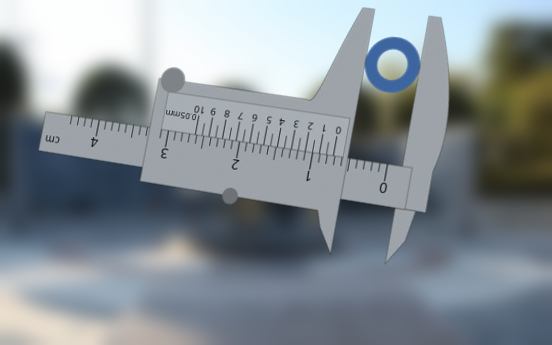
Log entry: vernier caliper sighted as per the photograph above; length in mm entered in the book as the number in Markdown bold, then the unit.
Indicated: **7.2** mm
